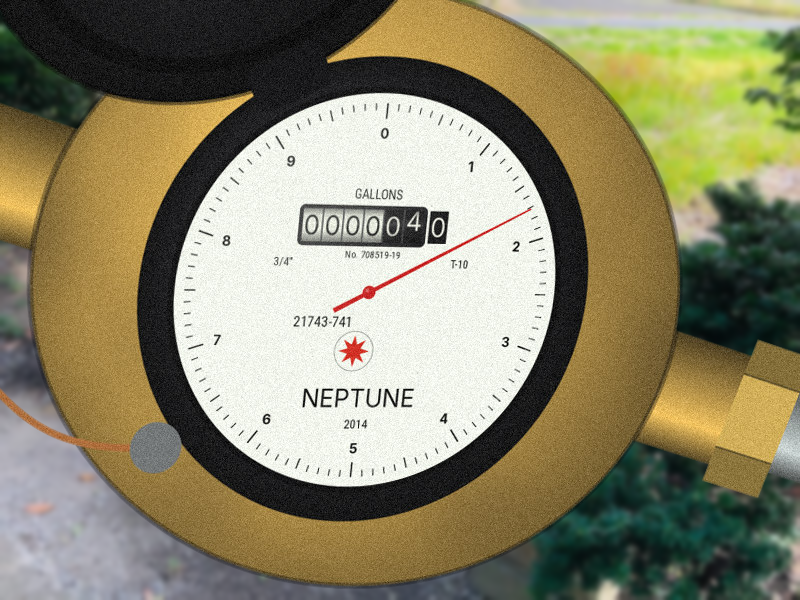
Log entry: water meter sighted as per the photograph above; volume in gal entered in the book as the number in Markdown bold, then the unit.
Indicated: **41.7** gal
